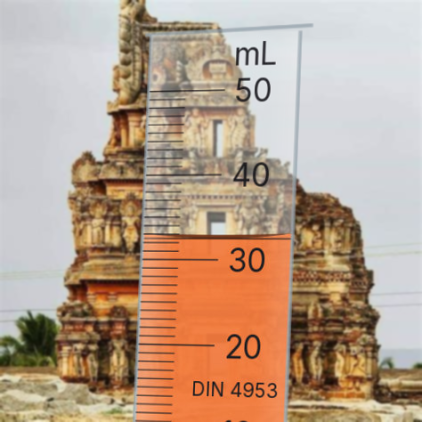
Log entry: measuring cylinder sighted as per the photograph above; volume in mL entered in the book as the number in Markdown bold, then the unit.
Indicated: **32.5** mL
